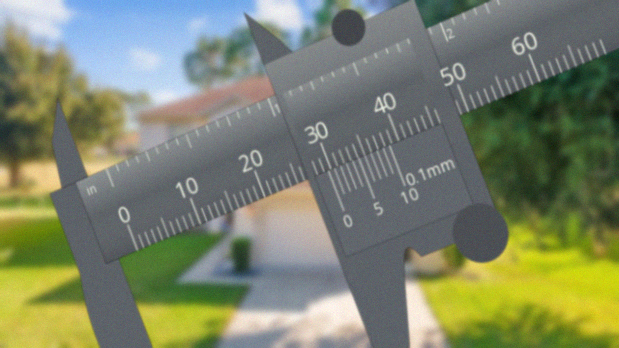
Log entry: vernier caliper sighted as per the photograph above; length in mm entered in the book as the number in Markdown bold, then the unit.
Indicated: **29.6** mm
